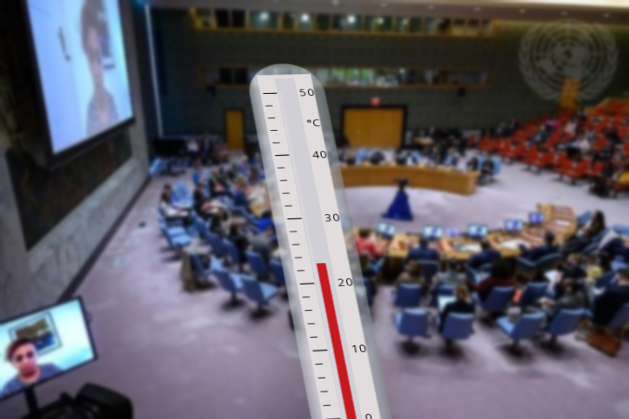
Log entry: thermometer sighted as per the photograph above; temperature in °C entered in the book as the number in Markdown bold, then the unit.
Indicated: **23** °C
